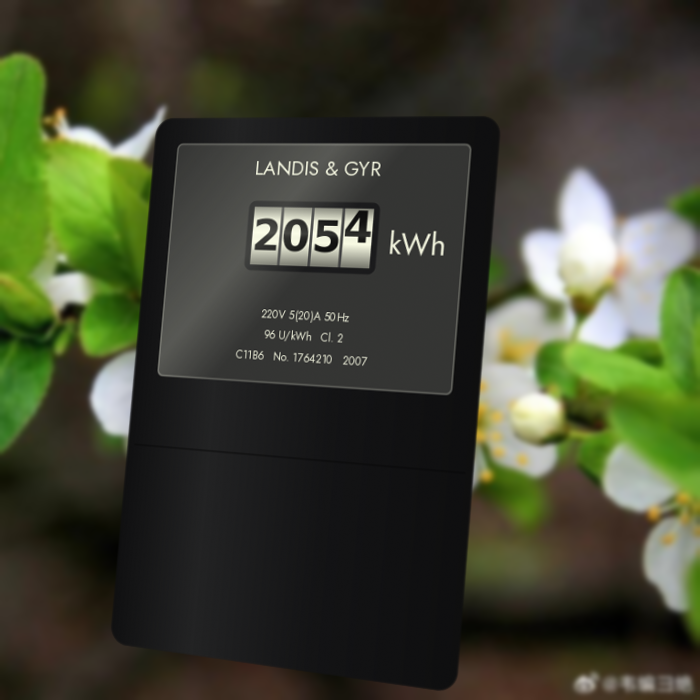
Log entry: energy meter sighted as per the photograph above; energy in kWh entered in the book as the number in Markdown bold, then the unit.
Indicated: **2054** kWh
